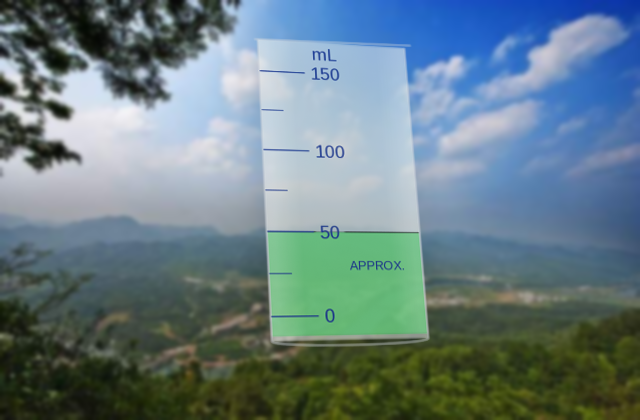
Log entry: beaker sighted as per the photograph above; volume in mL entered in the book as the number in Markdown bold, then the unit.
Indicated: **50** mL
